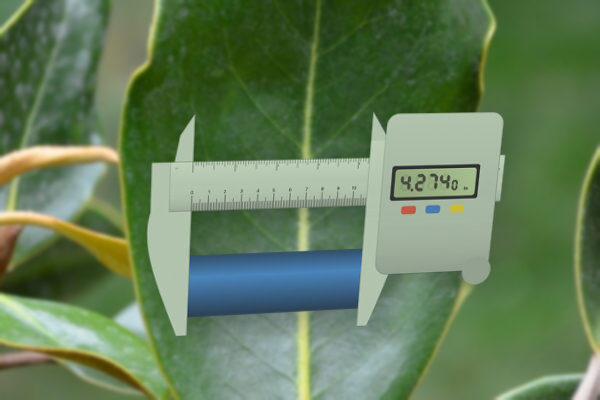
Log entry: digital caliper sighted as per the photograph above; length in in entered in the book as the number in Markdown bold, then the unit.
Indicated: **4.2740** in
